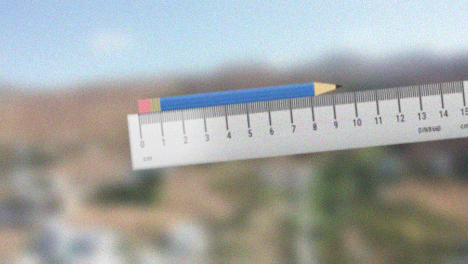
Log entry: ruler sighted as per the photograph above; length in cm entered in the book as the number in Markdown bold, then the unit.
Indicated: **9.5** cm
